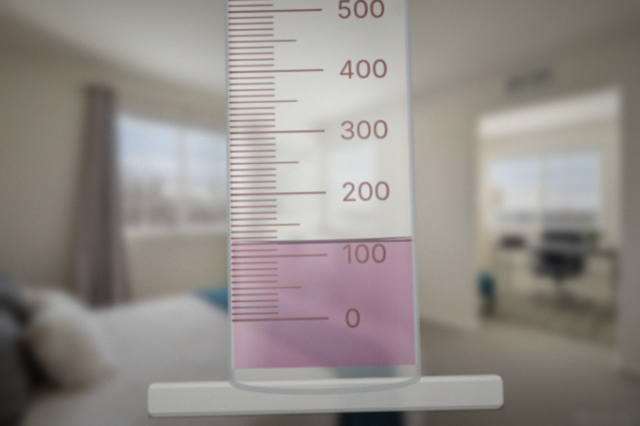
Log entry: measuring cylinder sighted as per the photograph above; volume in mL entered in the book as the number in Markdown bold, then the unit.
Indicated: **120** mL
